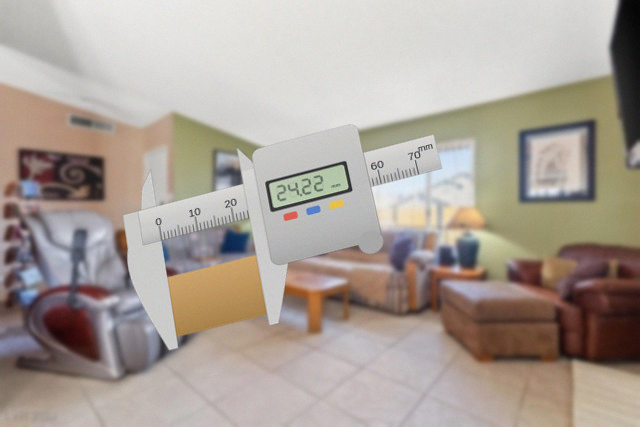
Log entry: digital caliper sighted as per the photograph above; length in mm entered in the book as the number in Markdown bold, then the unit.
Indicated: **24.22** mm
